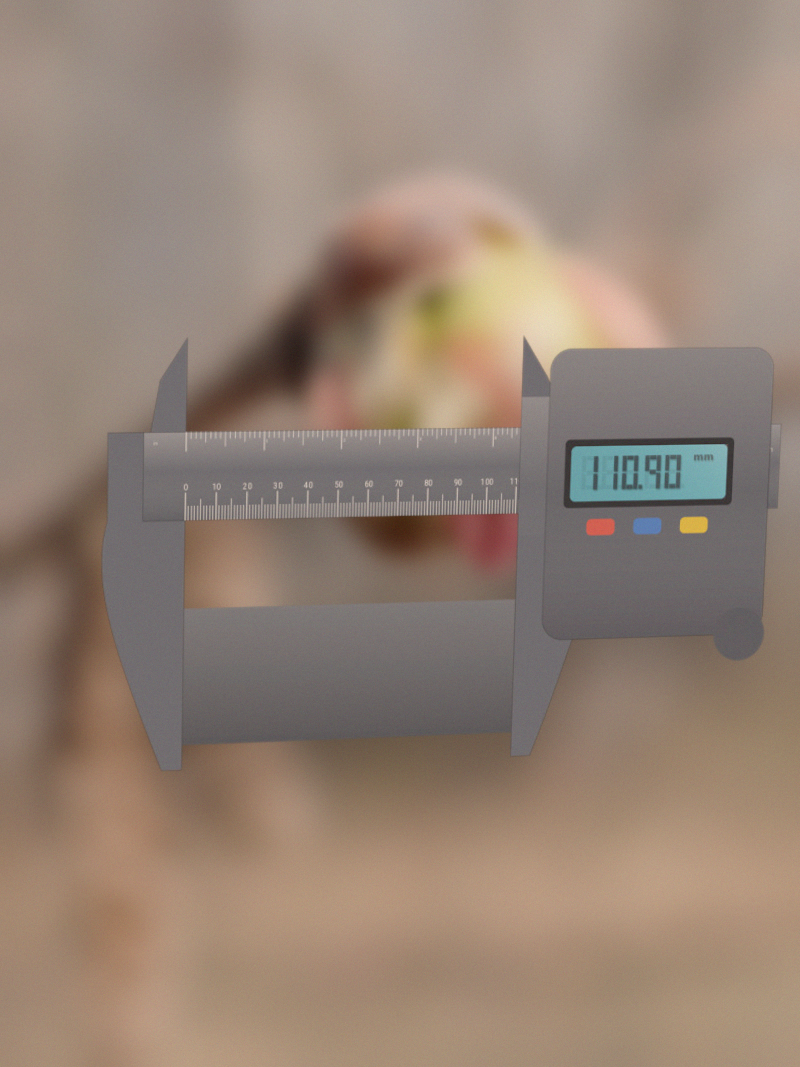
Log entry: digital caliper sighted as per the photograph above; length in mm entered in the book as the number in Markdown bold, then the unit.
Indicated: **110.90** mm
